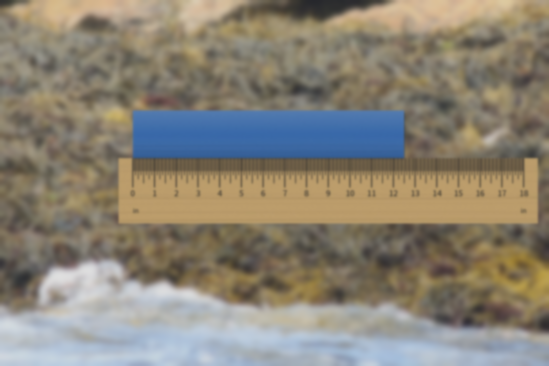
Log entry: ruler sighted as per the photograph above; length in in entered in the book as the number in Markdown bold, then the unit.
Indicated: **12.5** in
